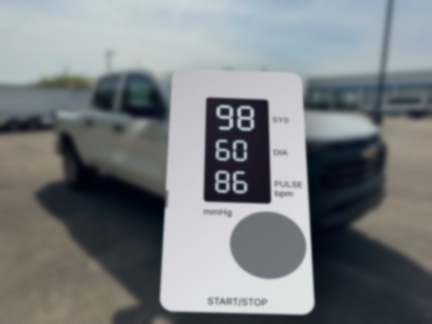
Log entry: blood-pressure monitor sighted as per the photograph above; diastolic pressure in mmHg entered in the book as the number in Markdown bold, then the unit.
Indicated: **60** mmHg
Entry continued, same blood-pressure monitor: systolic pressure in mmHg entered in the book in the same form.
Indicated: **98** mmHg
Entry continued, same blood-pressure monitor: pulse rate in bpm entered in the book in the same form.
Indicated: **86** bpm
